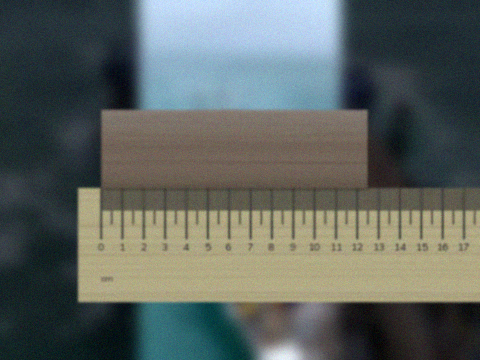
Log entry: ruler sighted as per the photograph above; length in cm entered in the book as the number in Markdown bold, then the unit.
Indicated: **12.5** cm
